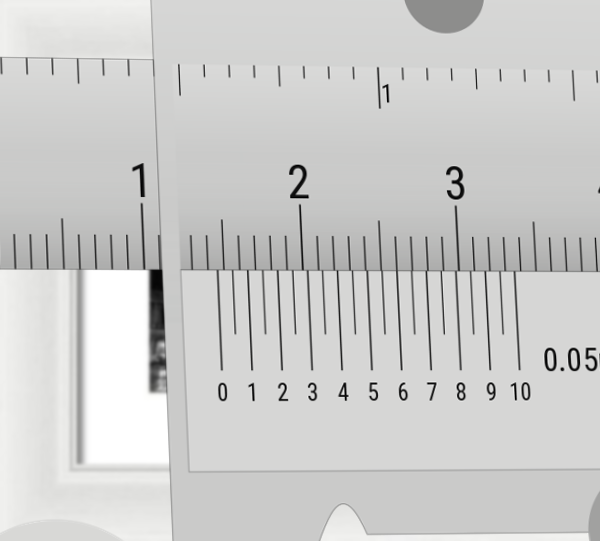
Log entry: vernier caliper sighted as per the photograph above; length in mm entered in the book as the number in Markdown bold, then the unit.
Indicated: **14.6** mm
